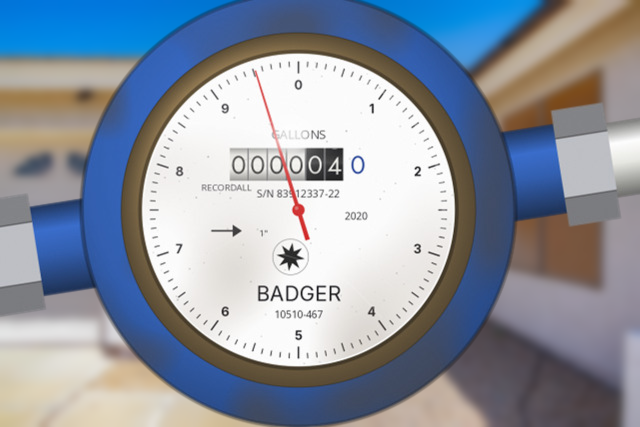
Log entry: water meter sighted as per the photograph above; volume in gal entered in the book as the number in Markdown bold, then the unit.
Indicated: **39.5** gal
